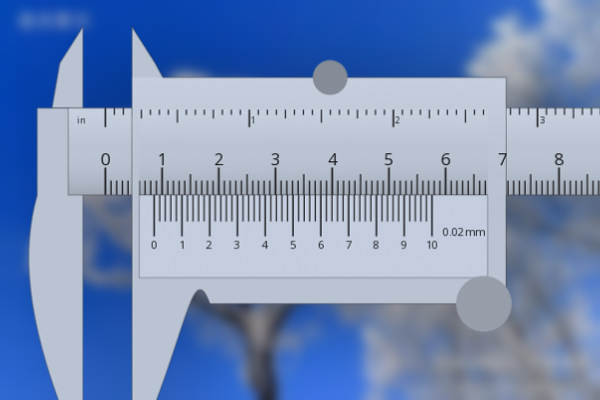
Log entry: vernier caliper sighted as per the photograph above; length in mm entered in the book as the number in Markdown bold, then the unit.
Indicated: **8.6** mm
